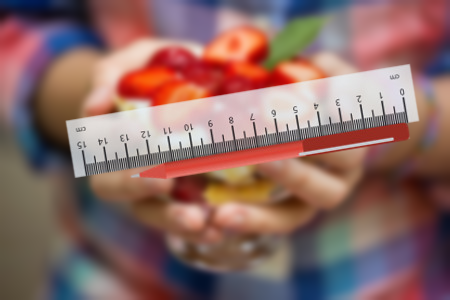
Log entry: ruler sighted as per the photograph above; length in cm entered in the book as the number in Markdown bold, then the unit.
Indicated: **13** cm
